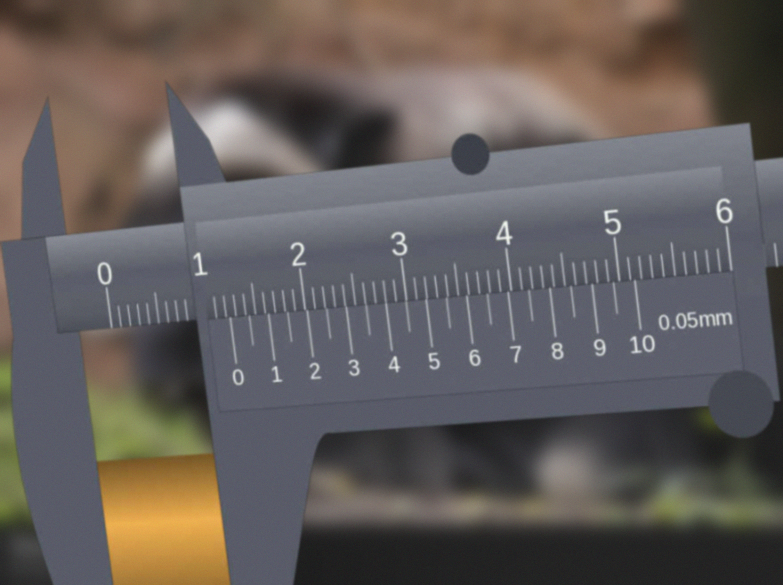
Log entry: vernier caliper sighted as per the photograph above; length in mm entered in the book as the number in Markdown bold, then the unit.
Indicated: **12.4** mm
